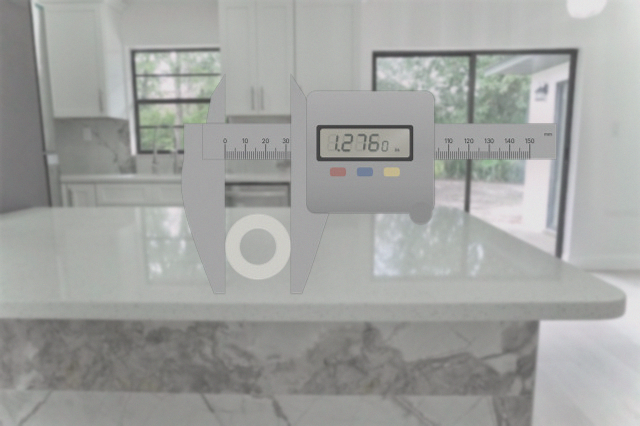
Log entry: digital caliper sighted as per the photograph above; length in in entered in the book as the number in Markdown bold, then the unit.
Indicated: **1.2760** in
